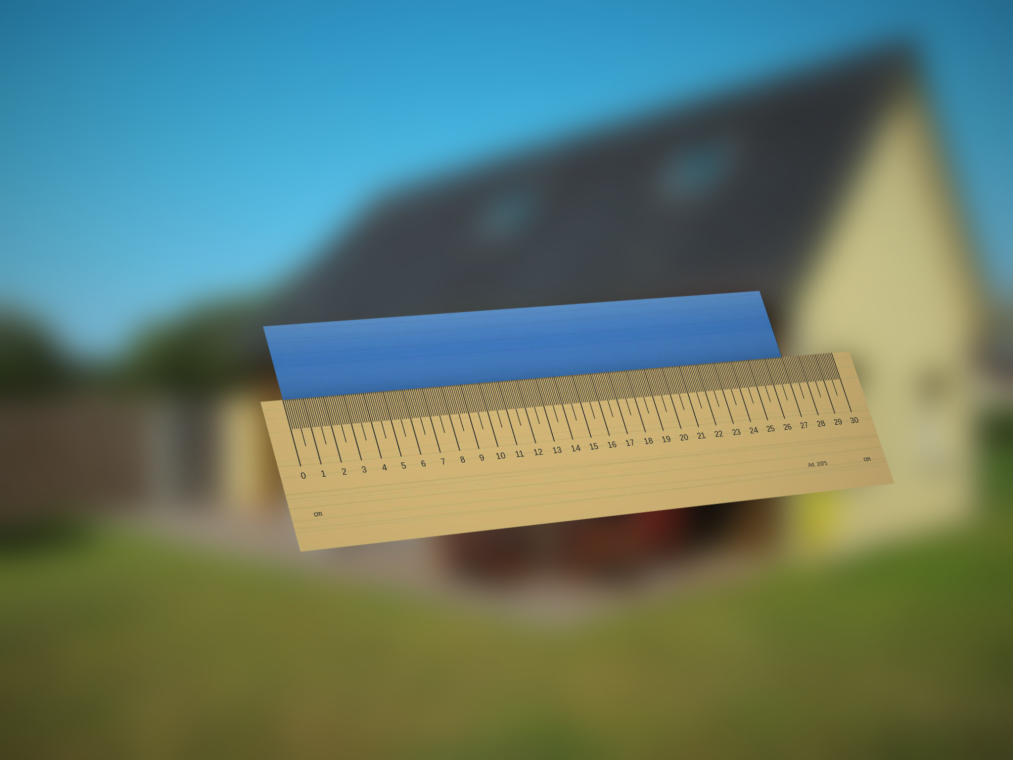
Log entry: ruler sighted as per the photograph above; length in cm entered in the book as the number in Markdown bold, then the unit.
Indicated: **27** cm
